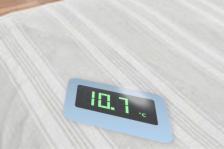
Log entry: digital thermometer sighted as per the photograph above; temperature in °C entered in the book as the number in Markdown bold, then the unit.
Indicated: **10.7** °C
